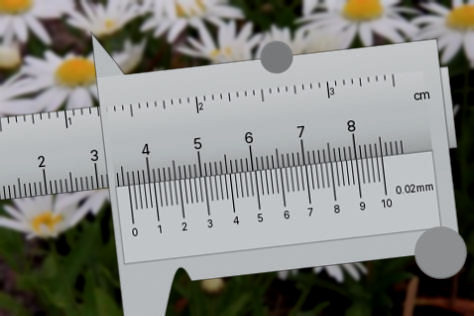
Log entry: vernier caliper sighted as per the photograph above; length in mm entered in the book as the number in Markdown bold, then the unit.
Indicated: **36.0** mm
